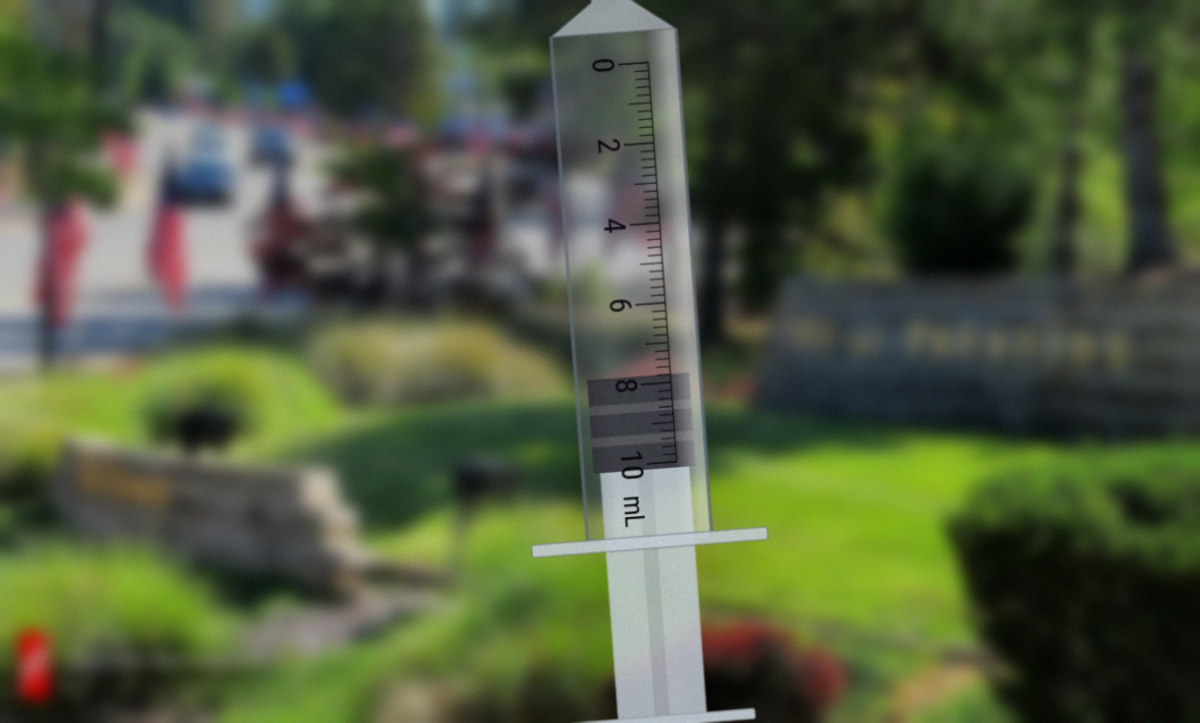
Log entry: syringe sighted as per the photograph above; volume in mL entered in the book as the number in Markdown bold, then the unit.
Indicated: **7.8** mL
